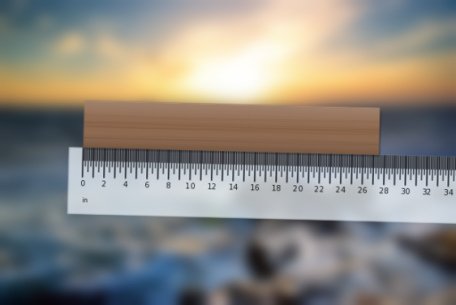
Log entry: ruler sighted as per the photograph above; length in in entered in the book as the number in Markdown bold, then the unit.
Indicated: **27.5** in
